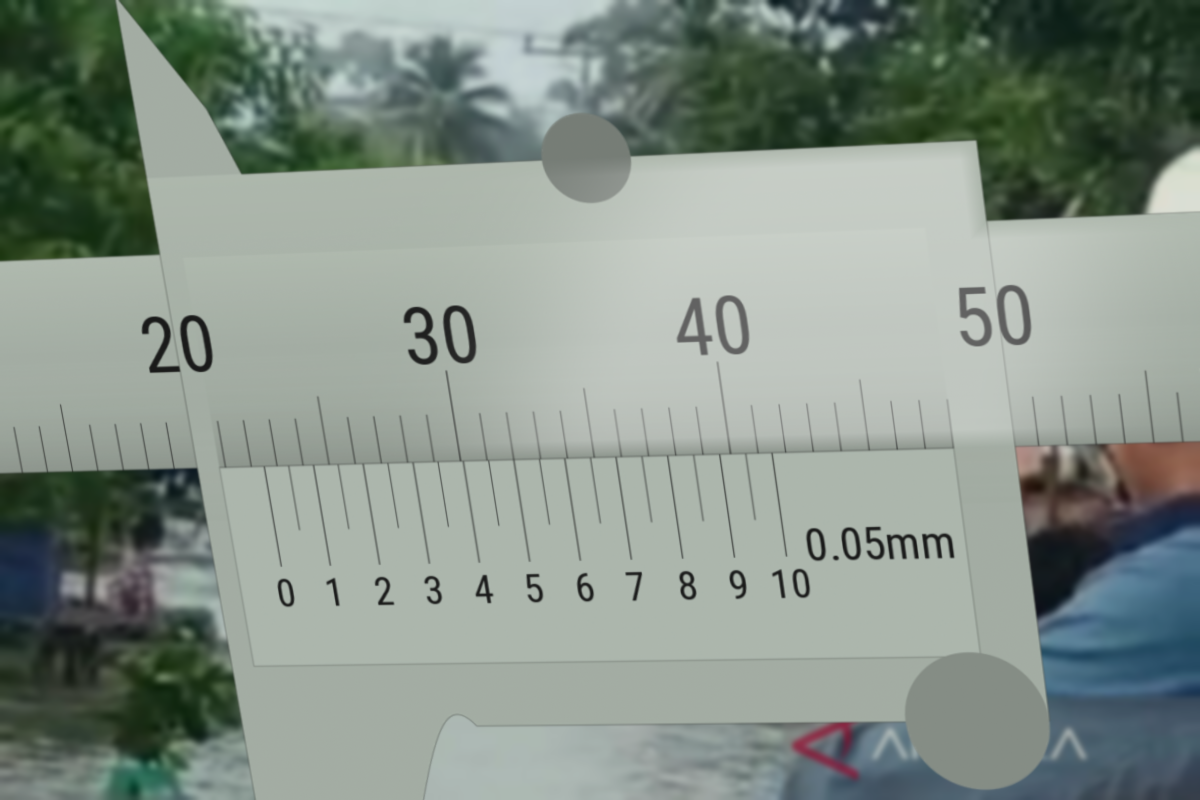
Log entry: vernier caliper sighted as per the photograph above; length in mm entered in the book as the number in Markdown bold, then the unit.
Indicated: **22.5** mm
